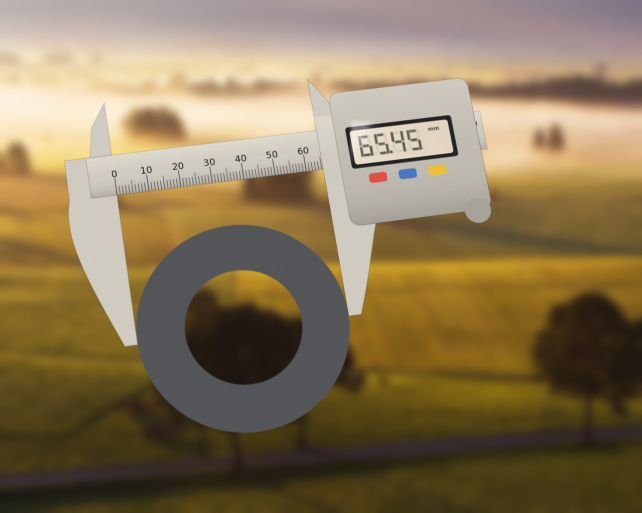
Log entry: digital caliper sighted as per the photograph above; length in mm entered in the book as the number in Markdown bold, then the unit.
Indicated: **65.45** mm
